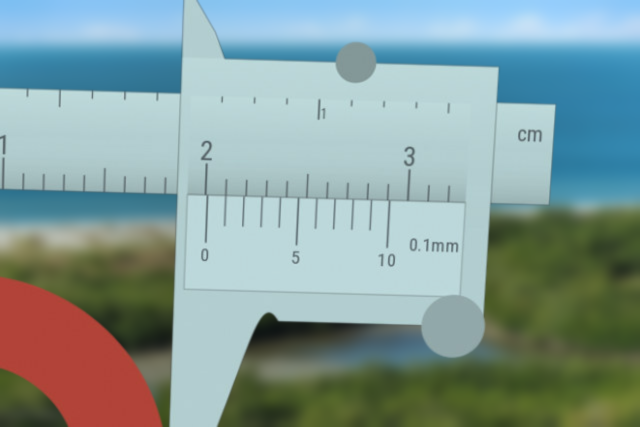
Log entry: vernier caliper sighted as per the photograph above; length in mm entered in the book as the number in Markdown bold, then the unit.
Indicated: **20.1** mm
